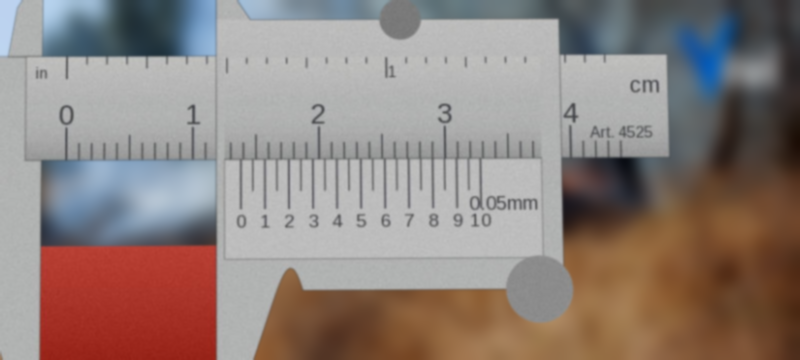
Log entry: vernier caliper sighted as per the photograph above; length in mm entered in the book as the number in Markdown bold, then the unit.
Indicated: **13.8** mm
